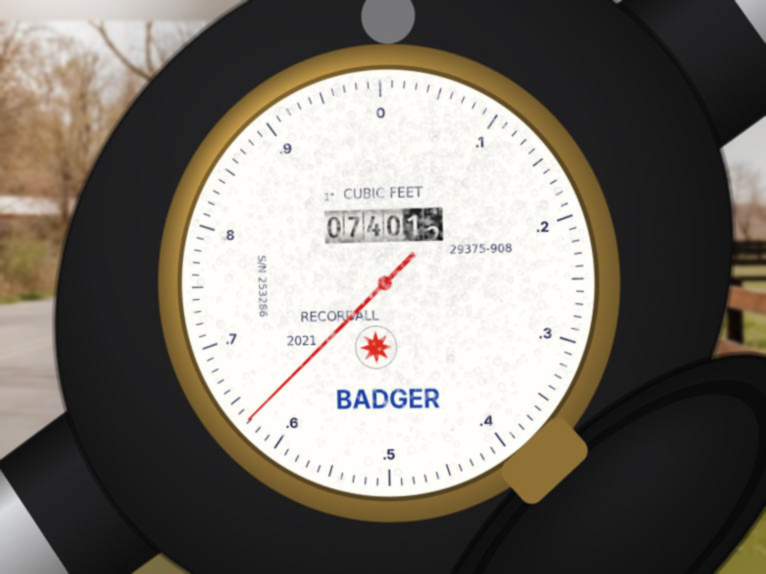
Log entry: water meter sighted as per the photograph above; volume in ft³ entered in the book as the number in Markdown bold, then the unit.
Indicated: **74011.63** ft³
